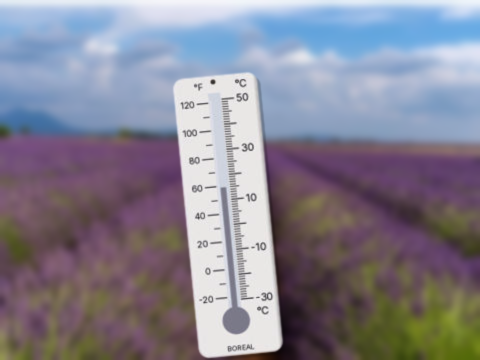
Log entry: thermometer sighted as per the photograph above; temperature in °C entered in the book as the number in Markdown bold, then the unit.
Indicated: **15** °C
